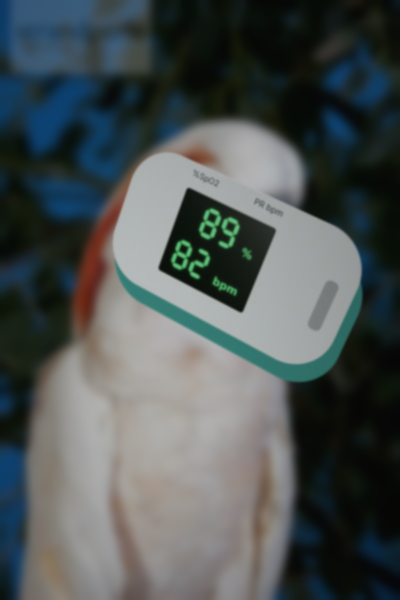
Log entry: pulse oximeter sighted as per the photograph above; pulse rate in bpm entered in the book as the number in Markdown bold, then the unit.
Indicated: **82** bpm
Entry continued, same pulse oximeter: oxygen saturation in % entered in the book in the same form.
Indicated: **89** %
